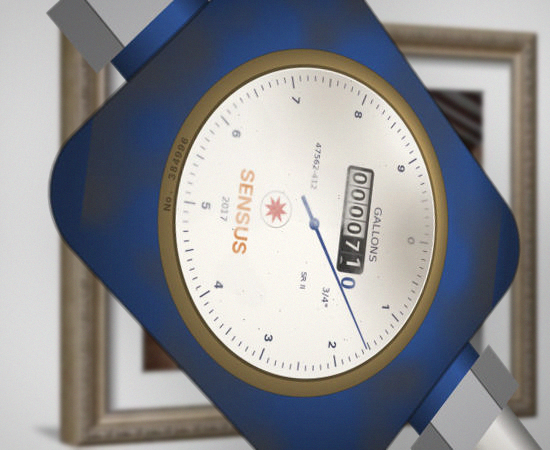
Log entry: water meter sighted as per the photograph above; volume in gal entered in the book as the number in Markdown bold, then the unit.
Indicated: **711.5** gal
